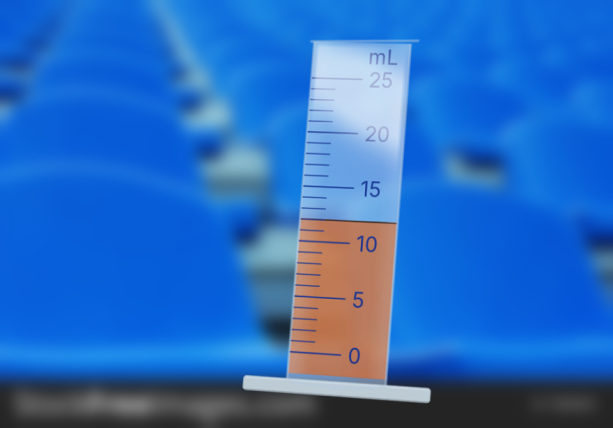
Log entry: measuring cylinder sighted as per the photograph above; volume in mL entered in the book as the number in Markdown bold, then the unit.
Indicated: **12** mL
